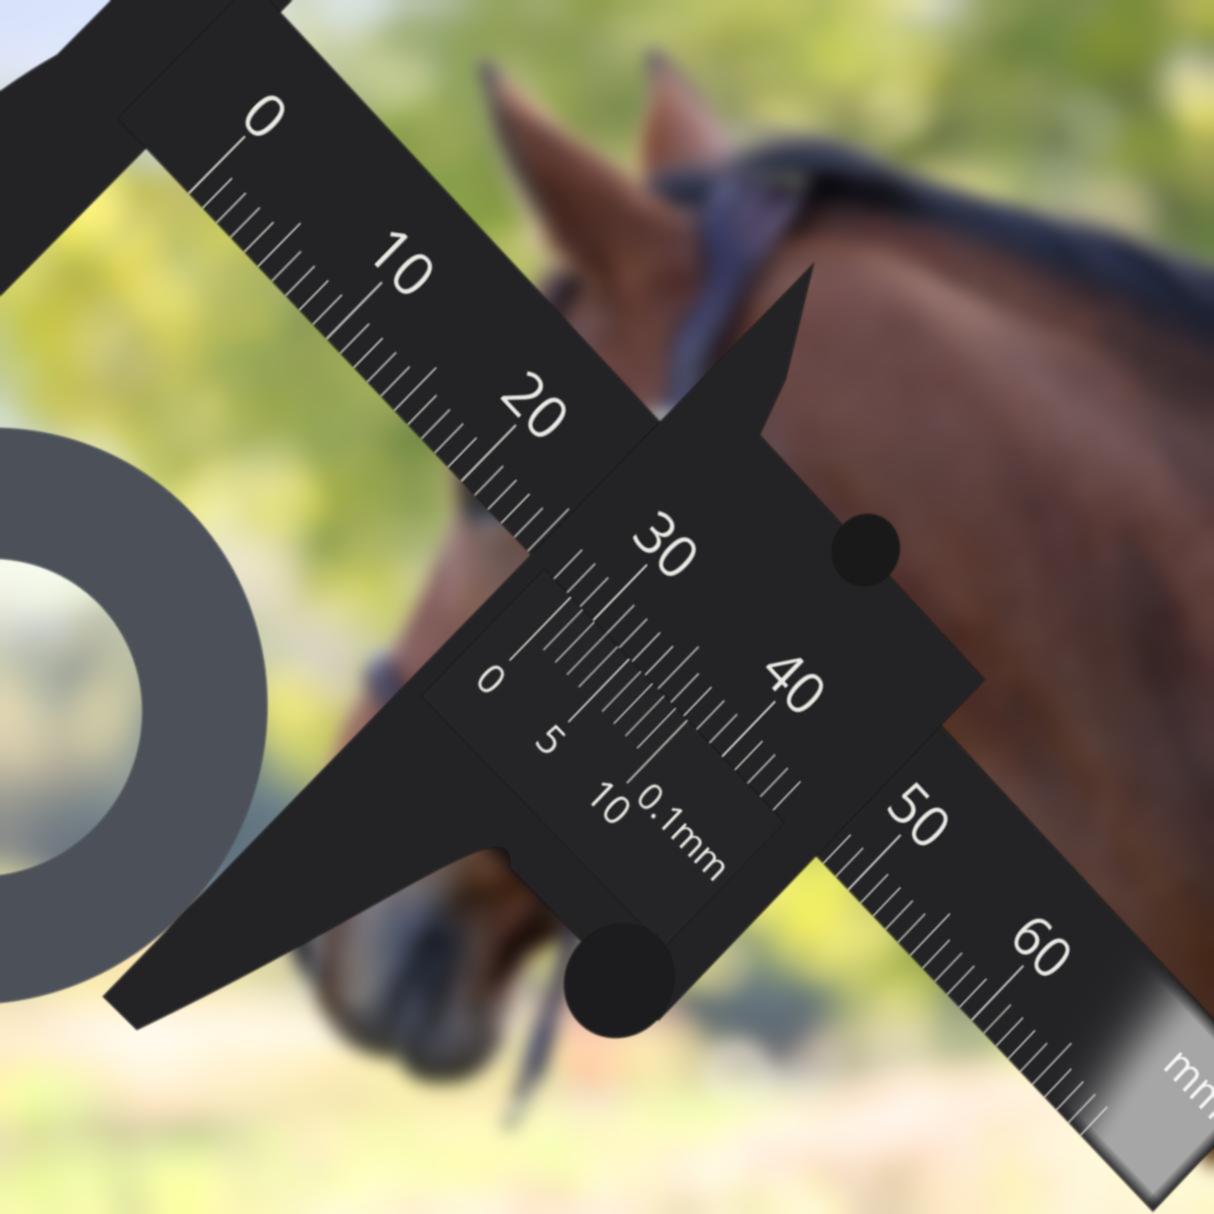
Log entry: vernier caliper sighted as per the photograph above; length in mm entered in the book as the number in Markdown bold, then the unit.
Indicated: **28.3** mm
